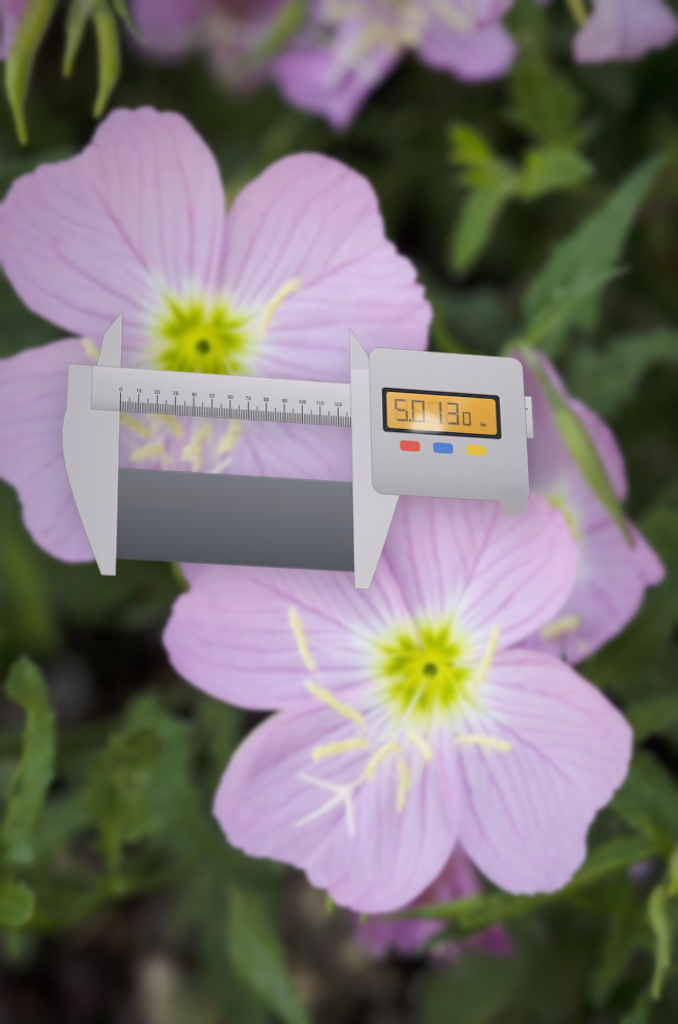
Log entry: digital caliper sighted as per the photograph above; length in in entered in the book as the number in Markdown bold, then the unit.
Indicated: **5.0130** in
